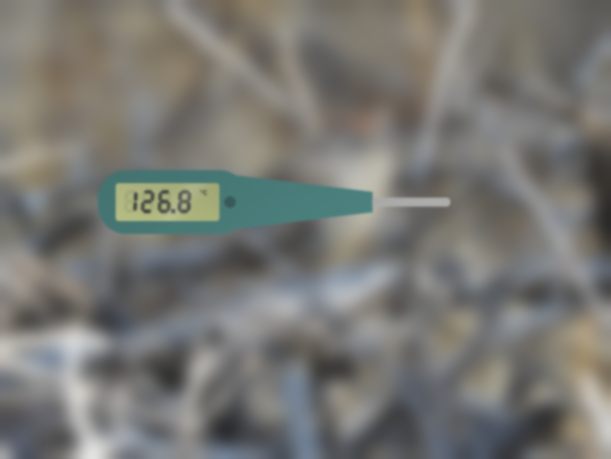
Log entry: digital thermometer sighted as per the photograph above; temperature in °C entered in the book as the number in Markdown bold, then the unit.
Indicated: **126.8** °C
